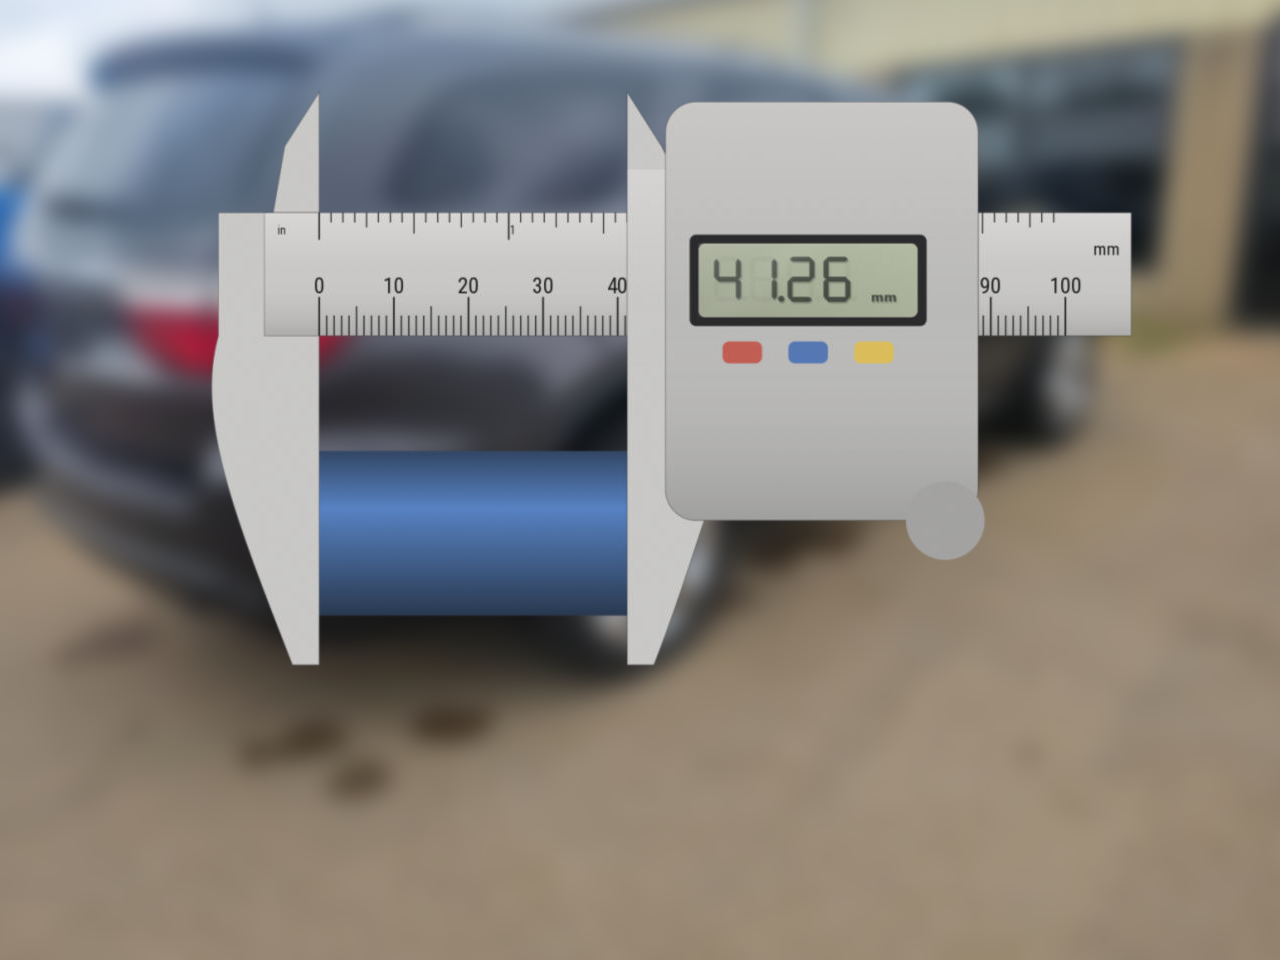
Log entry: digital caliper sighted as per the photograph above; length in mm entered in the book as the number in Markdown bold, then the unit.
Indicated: **41.26** mm
